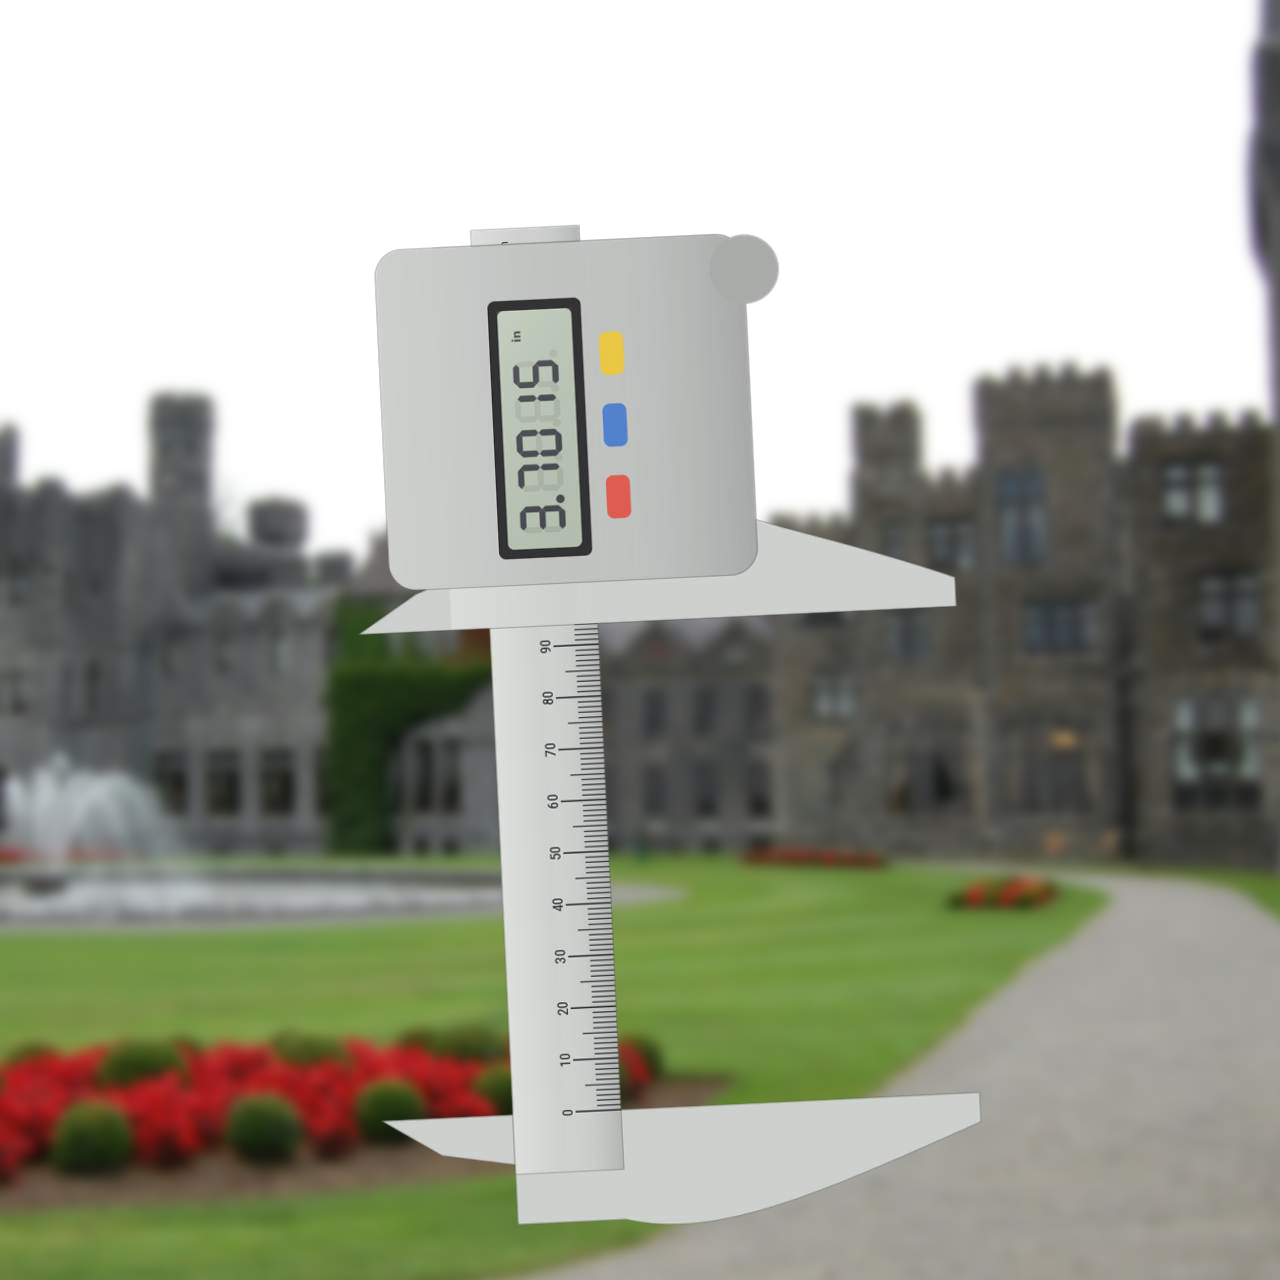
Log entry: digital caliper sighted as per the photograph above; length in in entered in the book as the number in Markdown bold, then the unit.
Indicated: **3.7015** in
